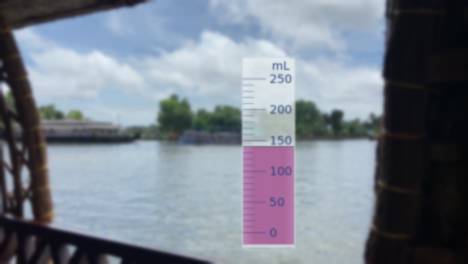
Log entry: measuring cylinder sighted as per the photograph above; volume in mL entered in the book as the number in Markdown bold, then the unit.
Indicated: **140** mL
